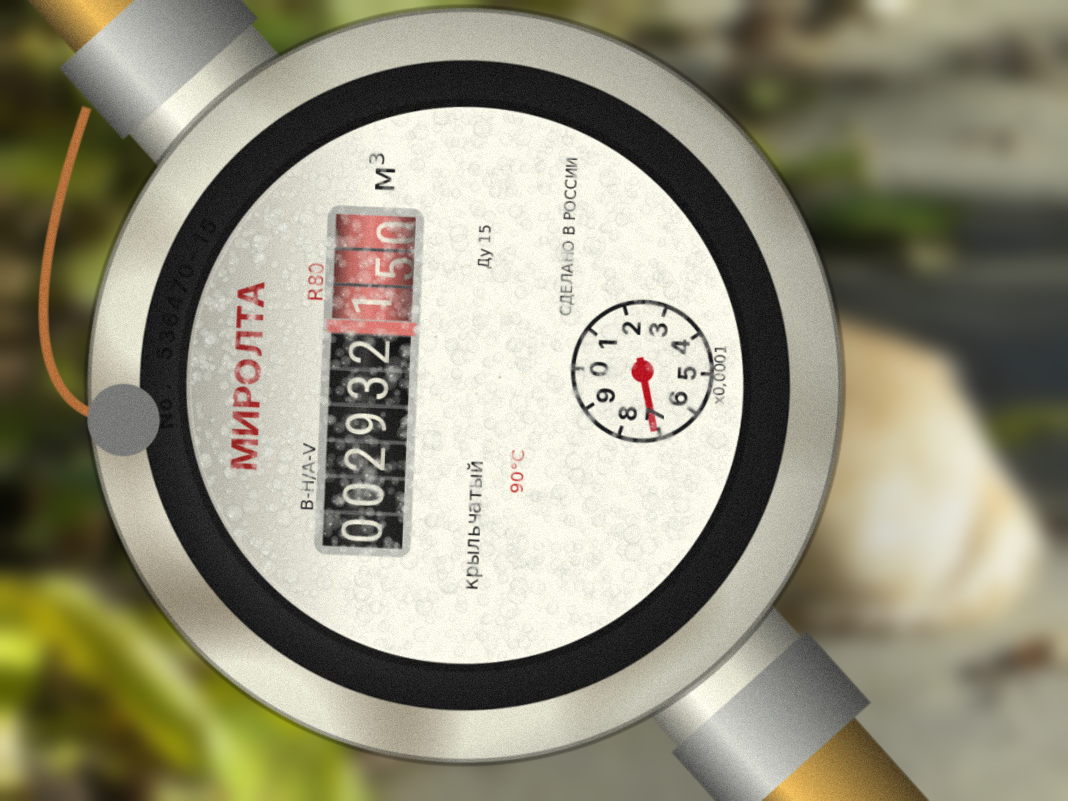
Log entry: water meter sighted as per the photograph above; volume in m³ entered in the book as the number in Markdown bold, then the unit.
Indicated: **2932.1497** m³
